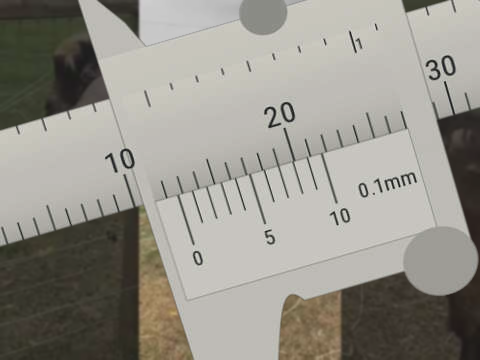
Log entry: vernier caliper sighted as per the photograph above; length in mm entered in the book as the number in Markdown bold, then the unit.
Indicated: **12.7** mm
